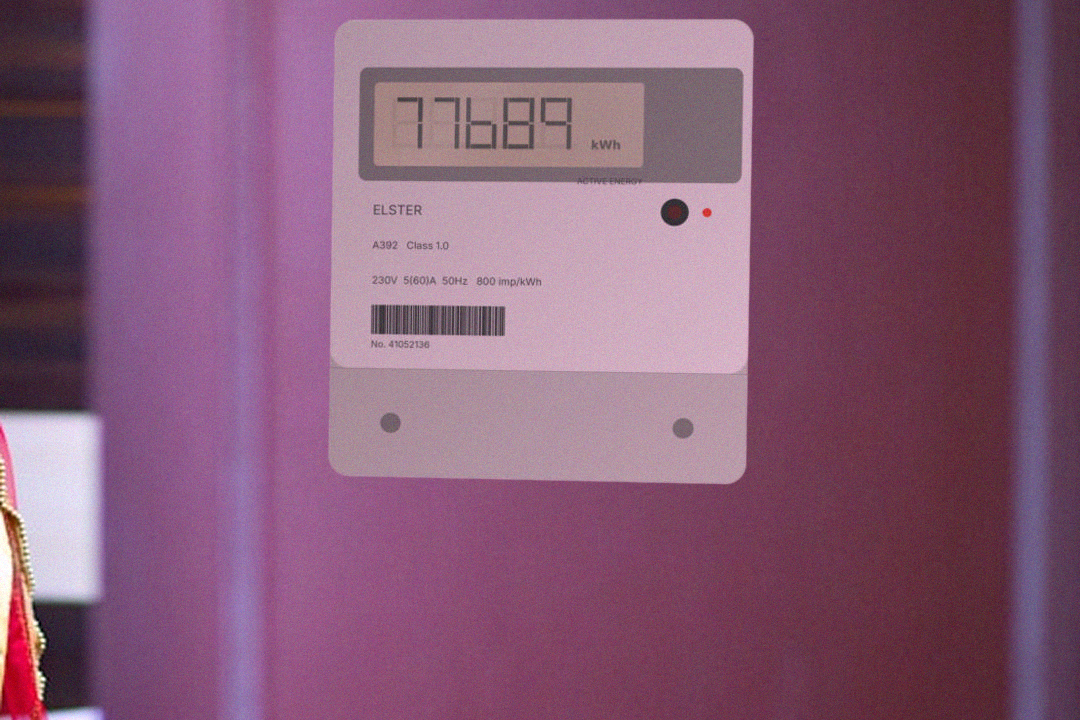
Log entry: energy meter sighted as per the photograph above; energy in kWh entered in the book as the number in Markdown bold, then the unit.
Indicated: **77689** kWh
